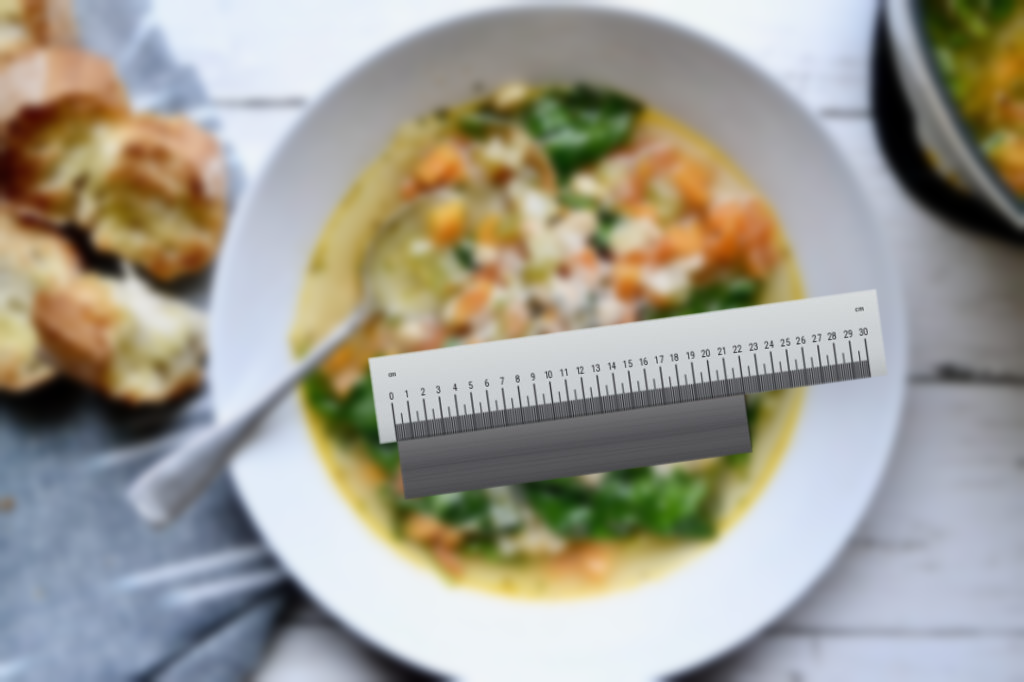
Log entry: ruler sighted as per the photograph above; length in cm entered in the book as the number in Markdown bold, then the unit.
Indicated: **22** cm
